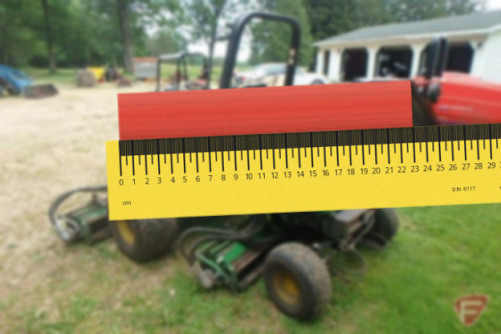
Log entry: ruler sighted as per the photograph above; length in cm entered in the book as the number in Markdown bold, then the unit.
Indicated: **23** cm
